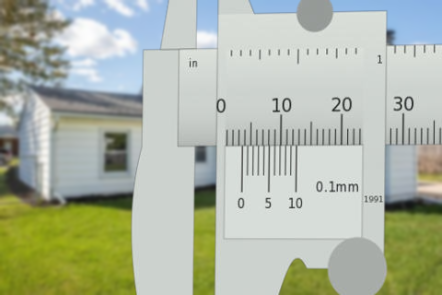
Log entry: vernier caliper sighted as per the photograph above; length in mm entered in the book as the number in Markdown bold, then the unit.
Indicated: **3.6** mm
